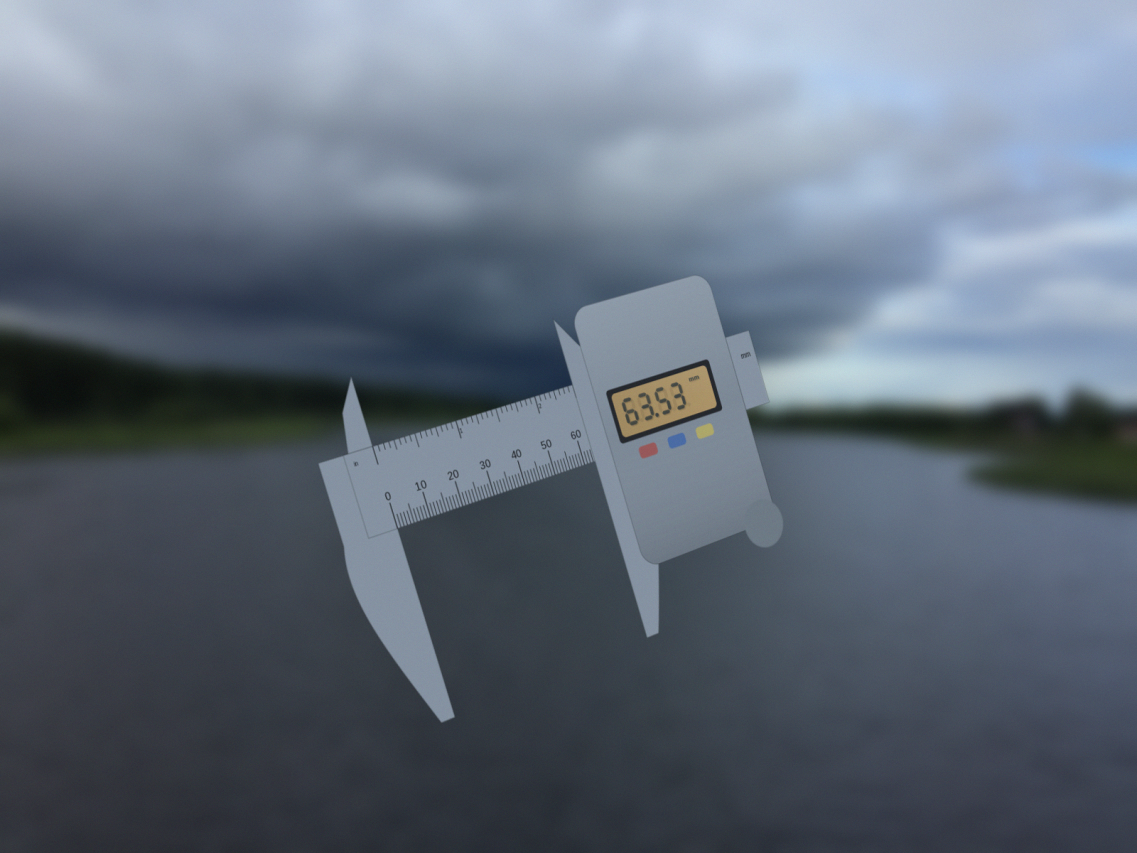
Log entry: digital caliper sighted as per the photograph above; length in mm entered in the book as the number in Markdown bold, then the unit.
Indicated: **63.53** mm
